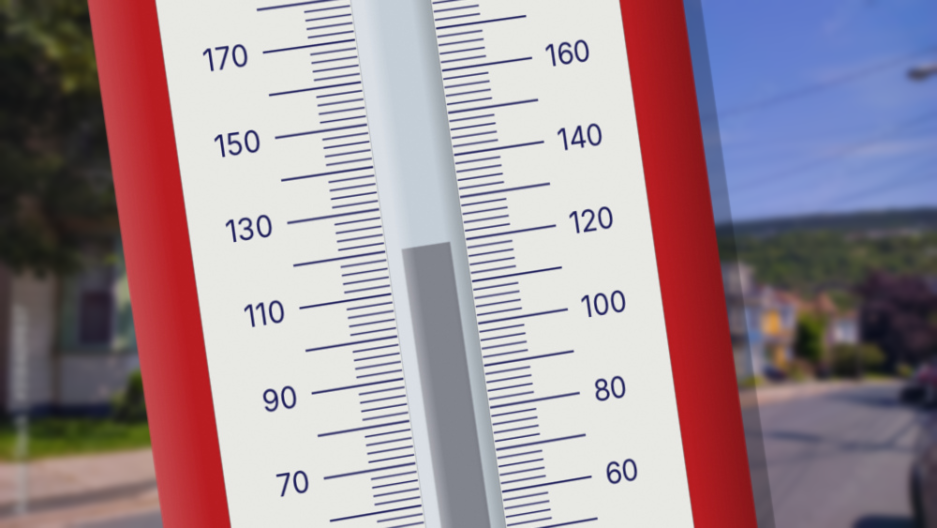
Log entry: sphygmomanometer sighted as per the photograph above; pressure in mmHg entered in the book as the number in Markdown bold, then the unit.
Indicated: **120** mmHg
